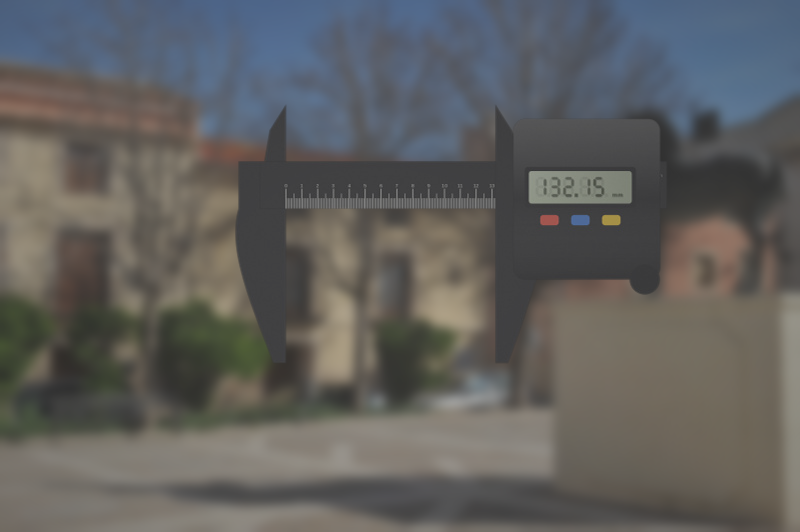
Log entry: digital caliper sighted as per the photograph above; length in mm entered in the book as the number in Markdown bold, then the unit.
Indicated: **132.15** mm
